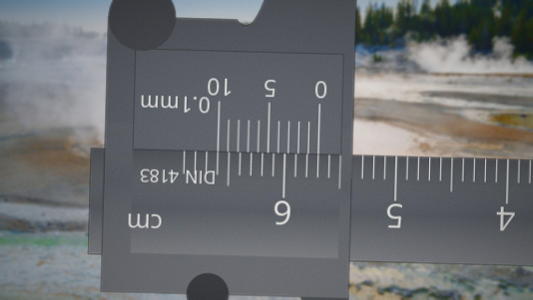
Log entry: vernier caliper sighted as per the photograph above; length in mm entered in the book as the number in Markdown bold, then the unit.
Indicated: **57.0** mm
